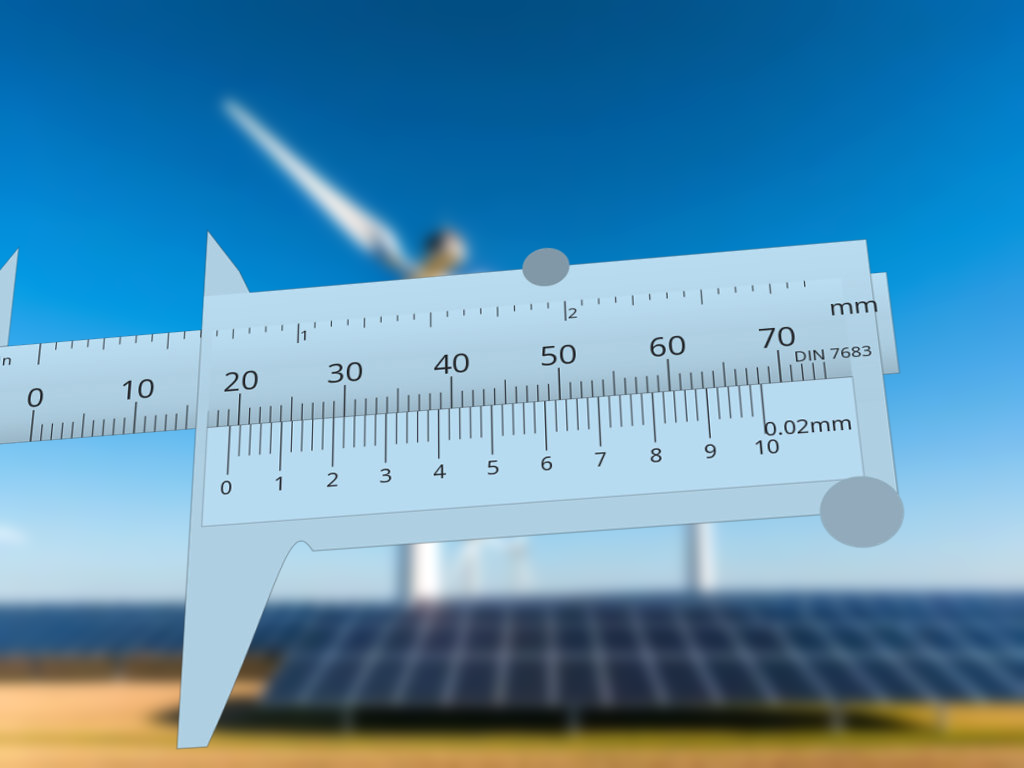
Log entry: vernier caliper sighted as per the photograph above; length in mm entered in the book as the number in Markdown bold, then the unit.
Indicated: **19.2** mm
